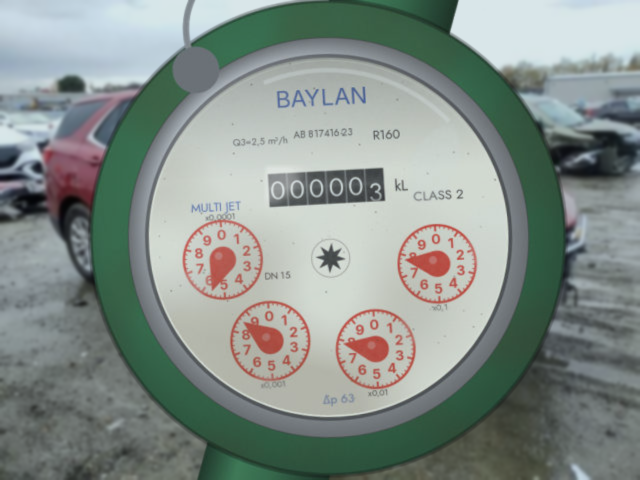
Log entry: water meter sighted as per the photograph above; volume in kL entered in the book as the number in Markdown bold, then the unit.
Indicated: **2.7785** kL
